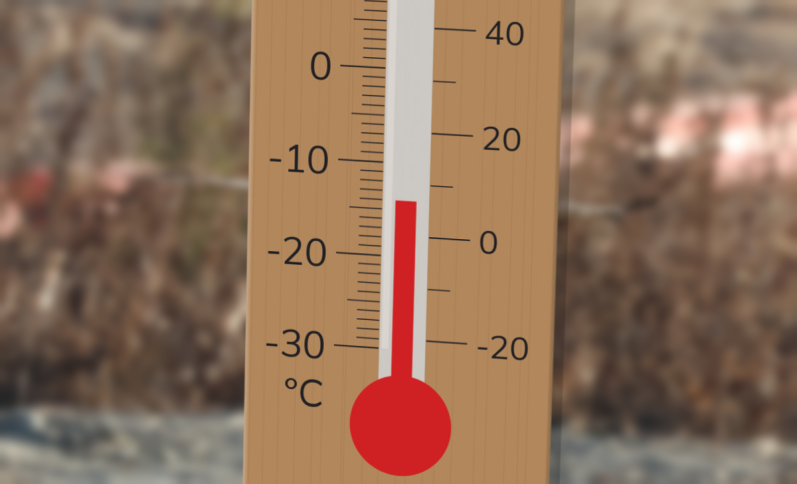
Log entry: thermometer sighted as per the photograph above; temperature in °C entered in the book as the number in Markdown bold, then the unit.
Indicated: **-14** °C
